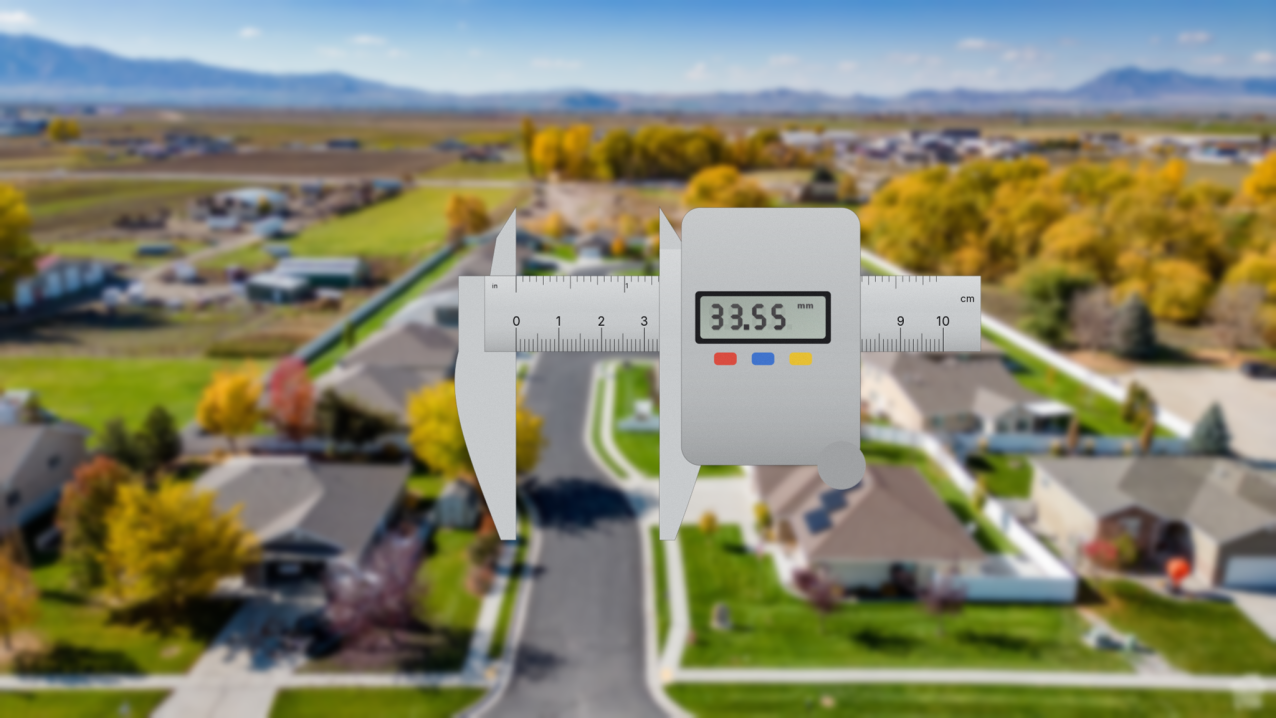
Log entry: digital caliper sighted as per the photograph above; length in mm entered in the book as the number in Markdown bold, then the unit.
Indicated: **33.55** mm
